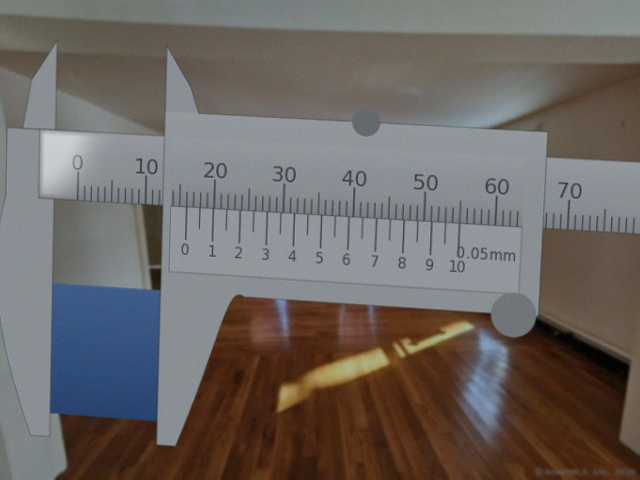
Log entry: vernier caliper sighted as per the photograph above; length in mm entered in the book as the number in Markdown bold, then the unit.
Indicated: **16.0** mm
